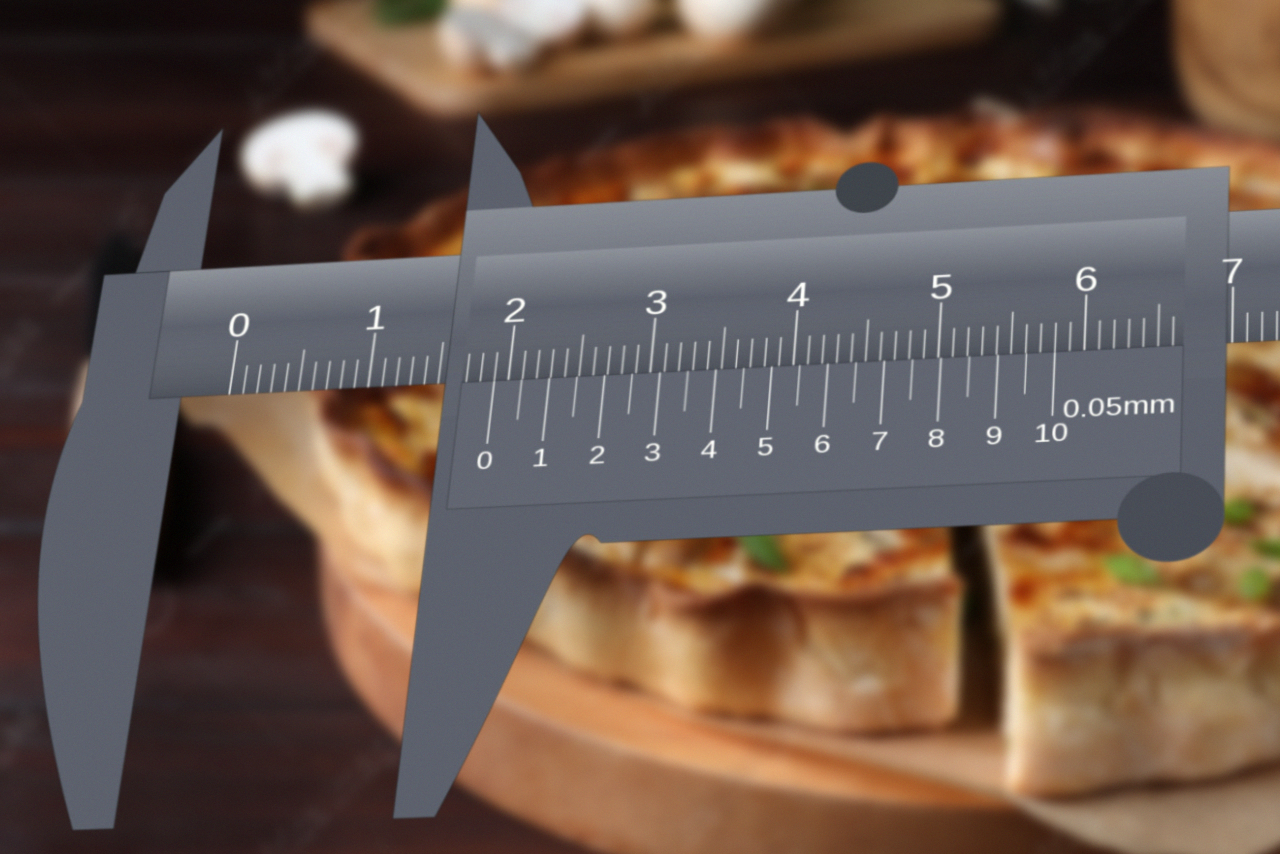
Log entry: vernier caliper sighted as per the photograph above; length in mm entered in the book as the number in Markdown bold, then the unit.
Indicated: **19.0** mm
